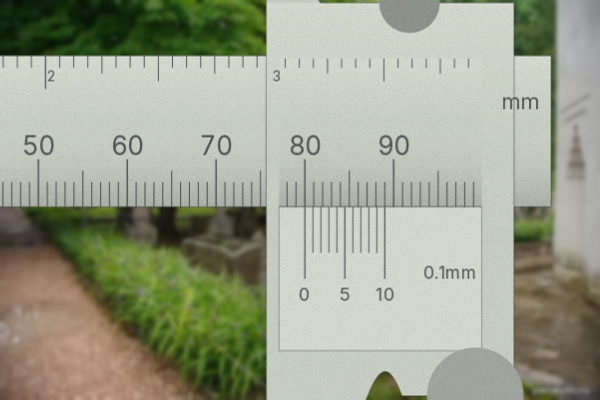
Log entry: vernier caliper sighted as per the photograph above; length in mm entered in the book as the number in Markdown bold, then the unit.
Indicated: **80.0** mm
